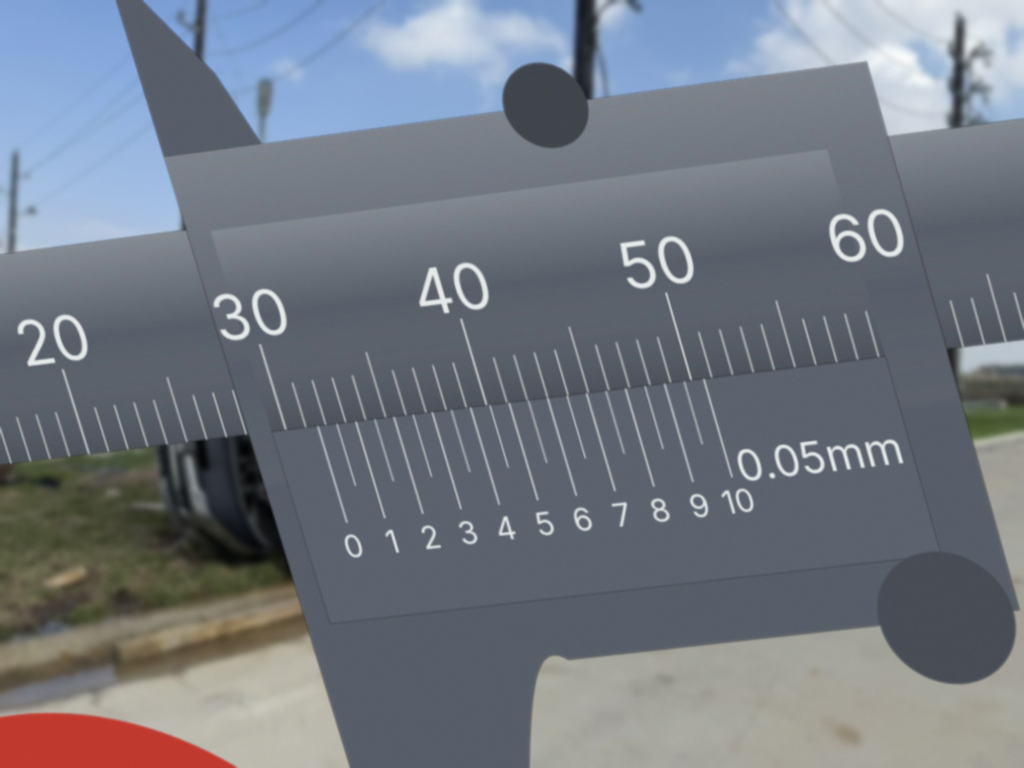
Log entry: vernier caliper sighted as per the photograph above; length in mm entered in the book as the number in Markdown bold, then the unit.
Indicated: **31.6** mm
